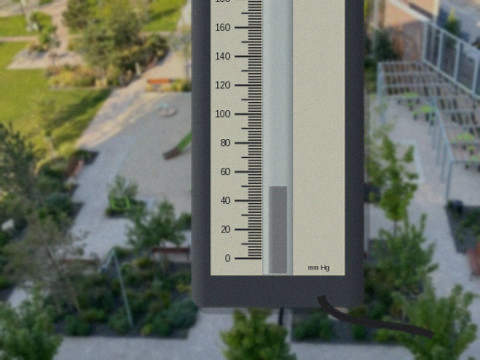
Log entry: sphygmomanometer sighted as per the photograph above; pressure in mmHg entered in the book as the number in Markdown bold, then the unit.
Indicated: **50** mmHg
